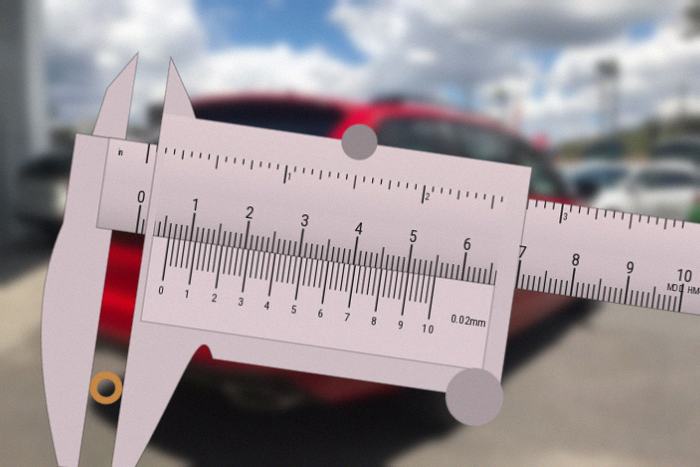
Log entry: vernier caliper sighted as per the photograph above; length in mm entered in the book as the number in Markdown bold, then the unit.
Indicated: **6.0** mm
